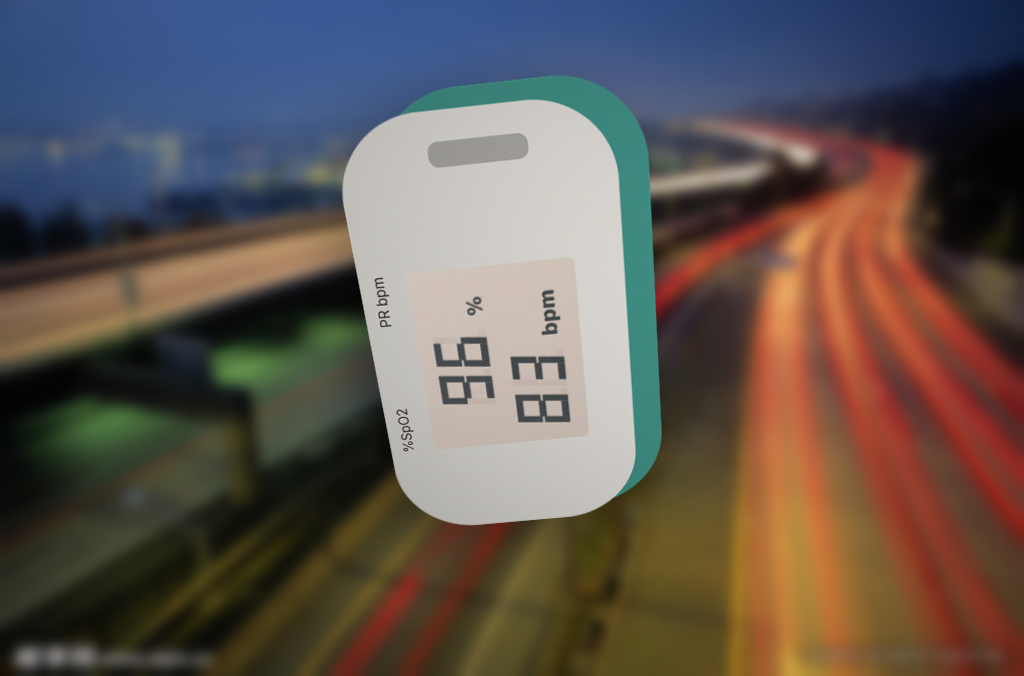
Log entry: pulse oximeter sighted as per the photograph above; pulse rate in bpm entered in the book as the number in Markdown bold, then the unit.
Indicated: **83** bpm
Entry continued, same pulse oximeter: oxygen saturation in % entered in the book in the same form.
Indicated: **96** %
